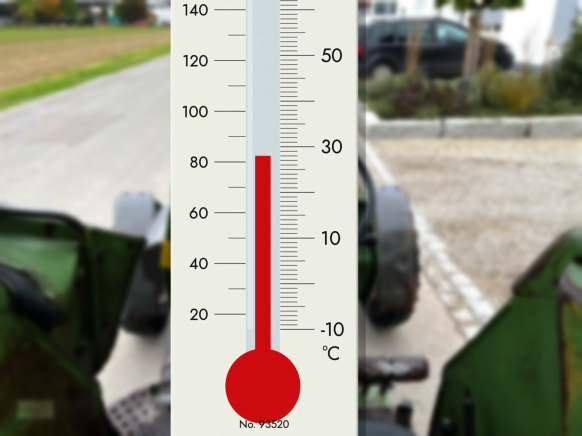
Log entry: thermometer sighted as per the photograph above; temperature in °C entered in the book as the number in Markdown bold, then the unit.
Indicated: **28** °C
